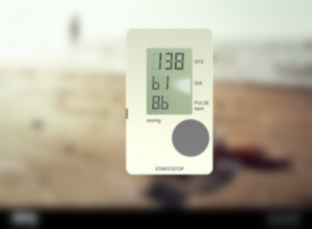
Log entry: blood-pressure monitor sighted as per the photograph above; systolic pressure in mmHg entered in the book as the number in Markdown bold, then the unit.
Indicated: **138** mmHg
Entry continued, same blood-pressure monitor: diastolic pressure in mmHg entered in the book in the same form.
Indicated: **61** mmHg
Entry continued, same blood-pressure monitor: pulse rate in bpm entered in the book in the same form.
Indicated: **86** bpm
